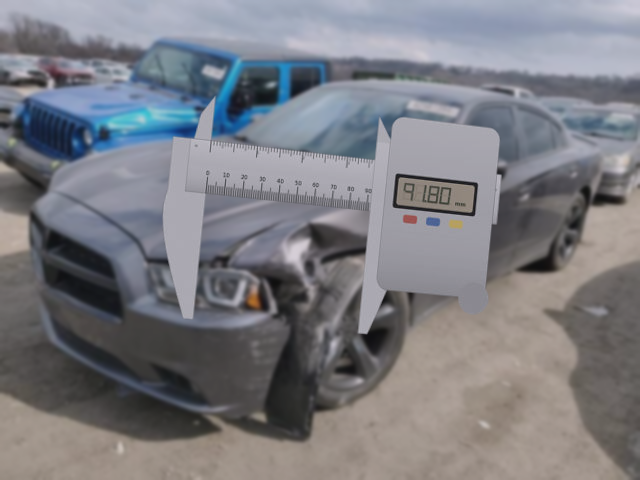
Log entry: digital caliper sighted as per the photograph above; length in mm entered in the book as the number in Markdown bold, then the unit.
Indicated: **91.80** mm
